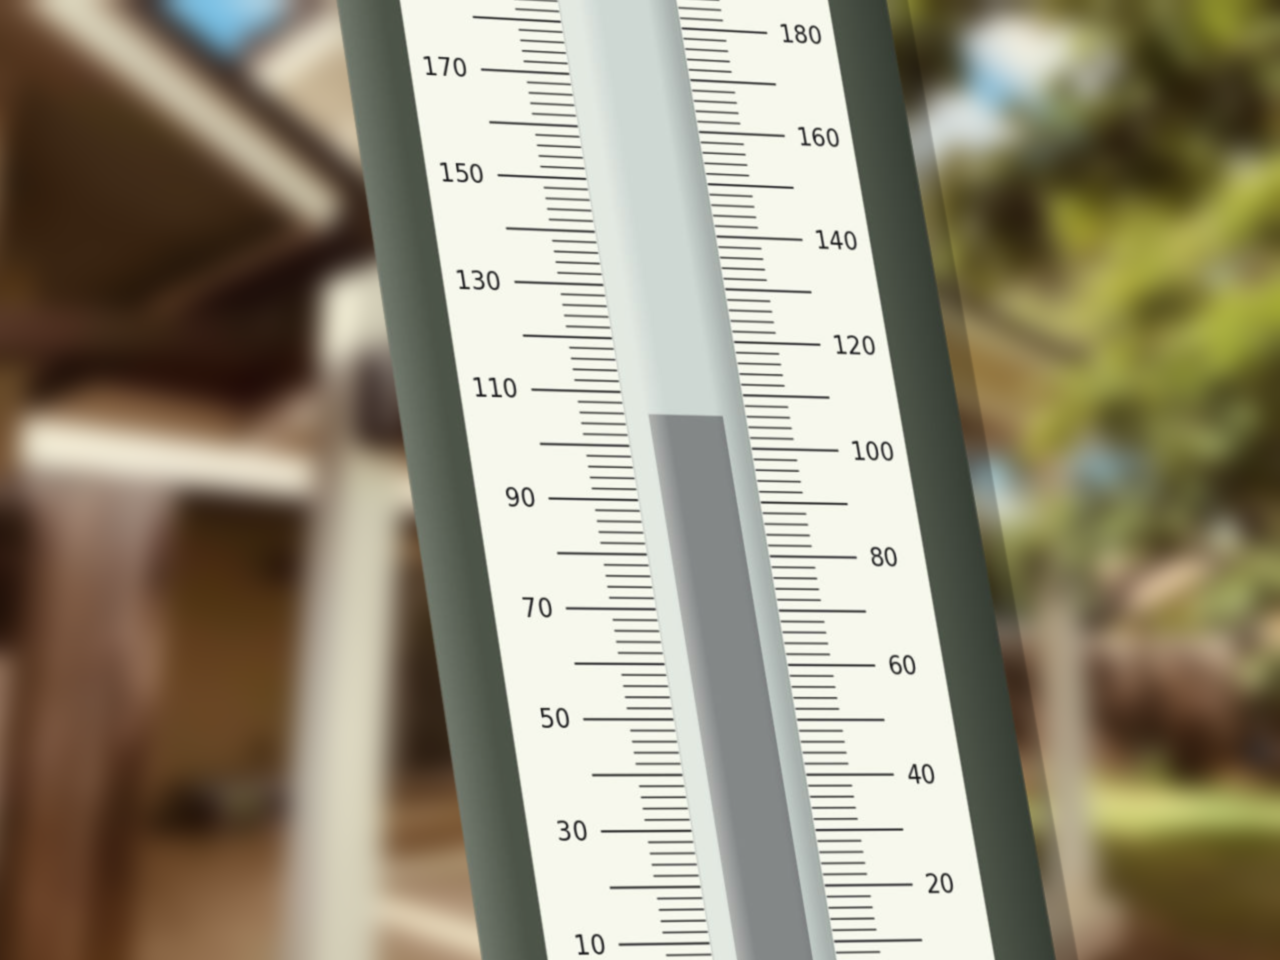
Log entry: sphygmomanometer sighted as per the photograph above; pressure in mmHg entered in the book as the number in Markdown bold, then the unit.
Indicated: **106** mmHg
